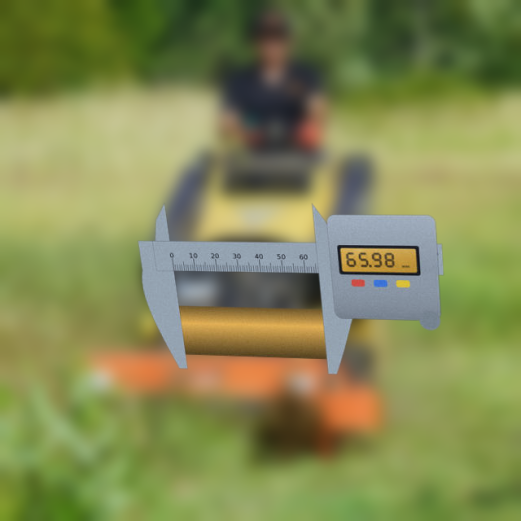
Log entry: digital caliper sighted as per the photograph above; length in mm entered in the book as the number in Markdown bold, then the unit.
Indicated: **65.98** mm
